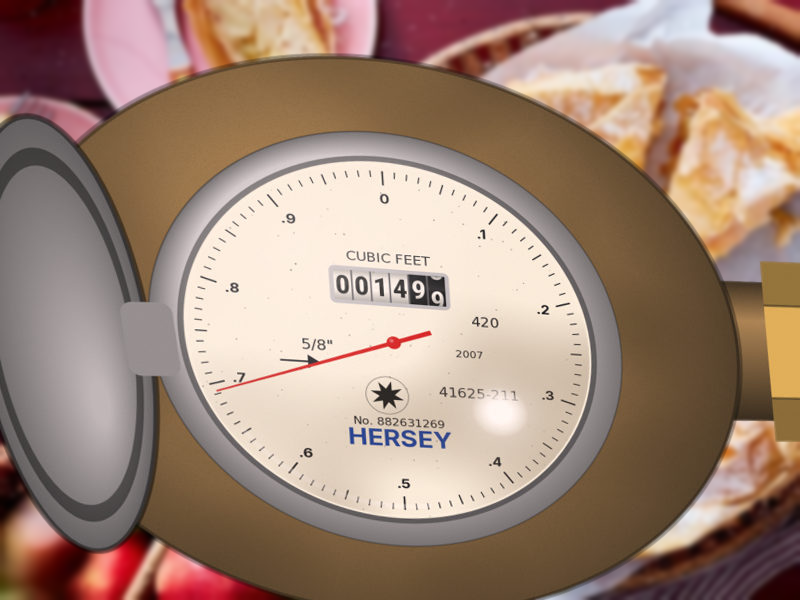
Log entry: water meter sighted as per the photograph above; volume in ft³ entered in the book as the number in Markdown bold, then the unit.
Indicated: **1498.69** ft³
